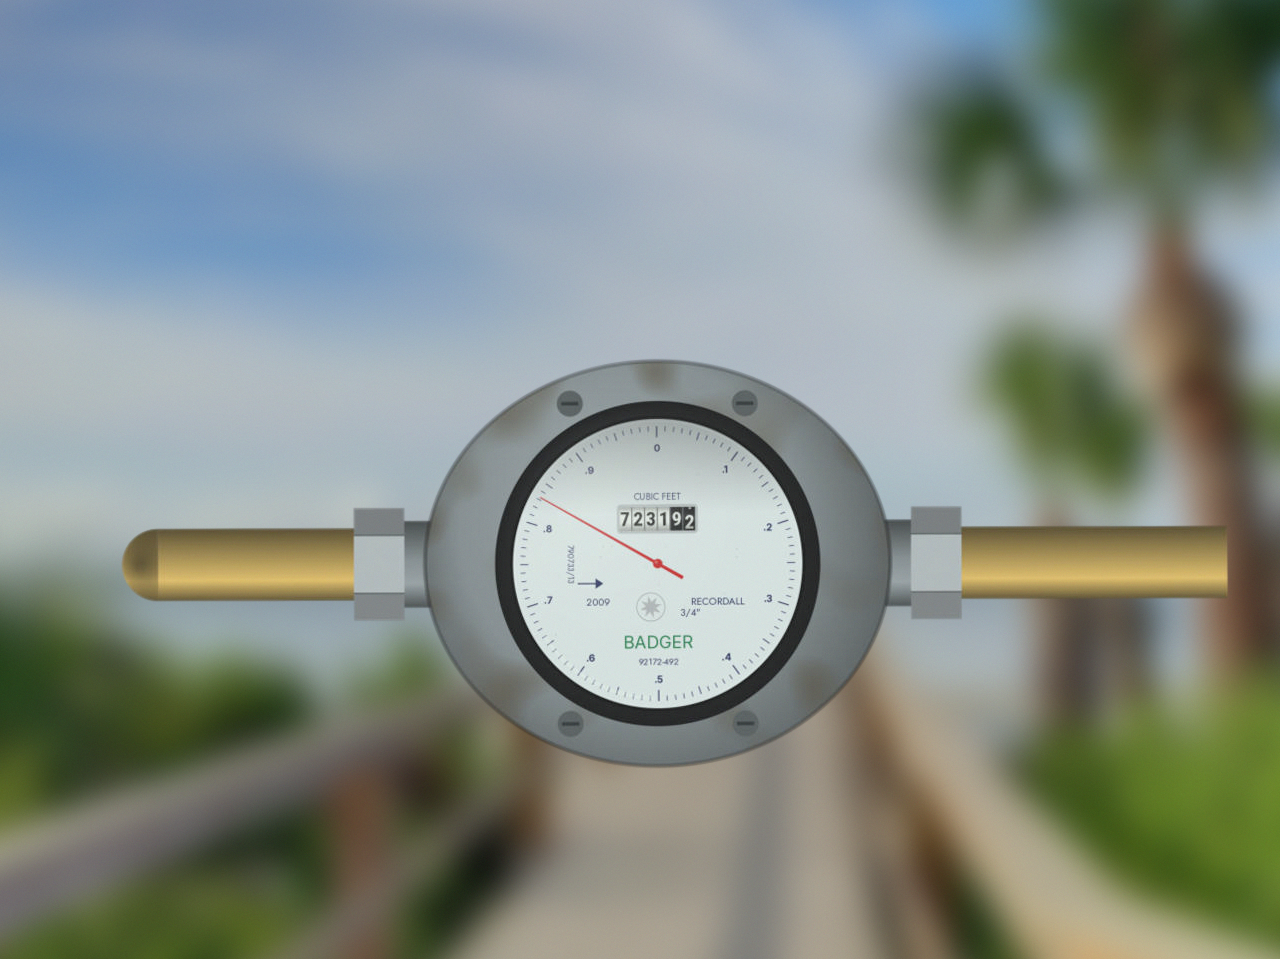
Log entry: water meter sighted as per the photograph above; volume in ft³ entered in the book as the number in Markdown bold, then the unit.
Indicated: **723191.83** ft³
